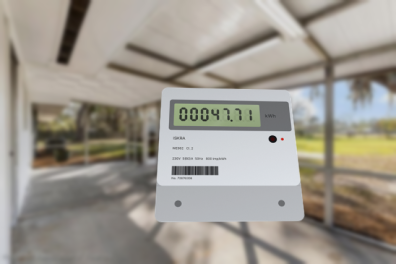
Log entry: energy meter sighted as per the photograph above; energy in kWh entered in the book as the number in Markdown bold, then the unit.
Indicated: **47.71** kWh
